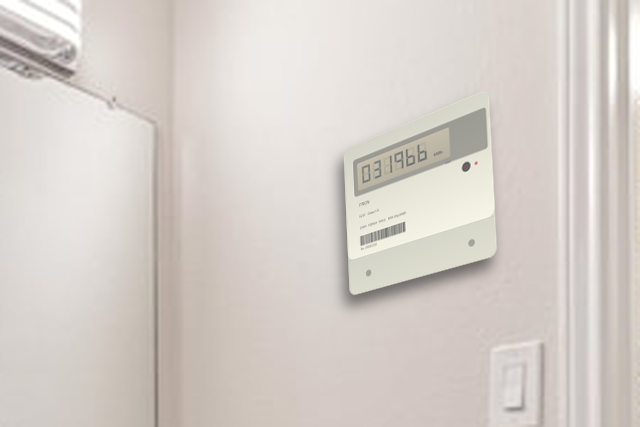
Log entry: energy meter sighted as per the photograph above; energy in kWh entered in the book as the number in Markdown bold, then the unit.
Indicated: **31966** kWh
